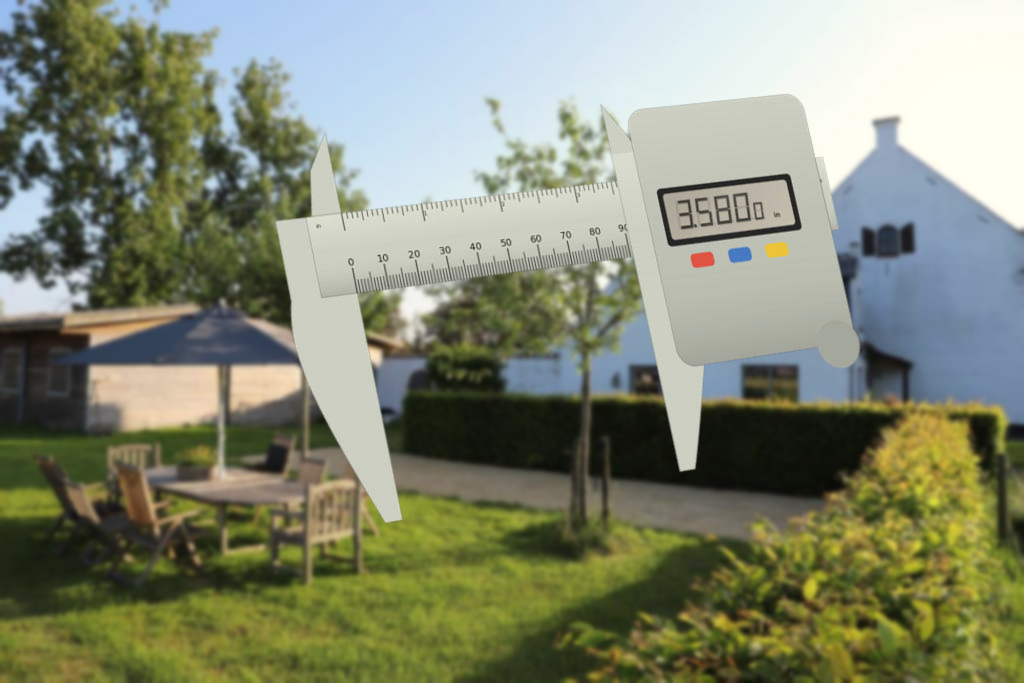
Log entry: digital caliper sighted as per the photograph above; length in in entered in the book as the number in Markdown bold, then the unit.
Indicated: **3.5800** in
